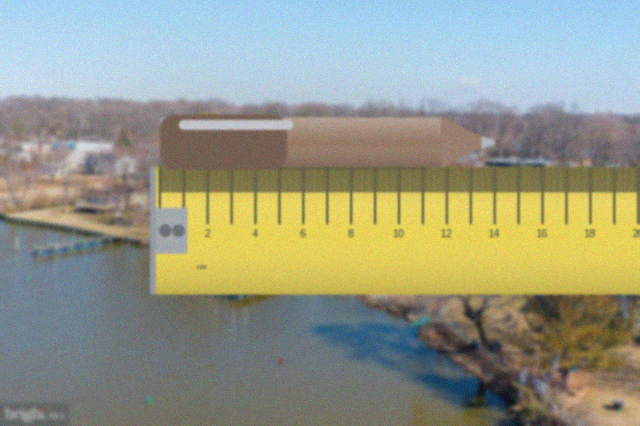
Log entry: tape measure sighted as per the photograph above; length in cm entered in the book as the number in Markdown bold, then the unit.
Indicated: **14** cm
